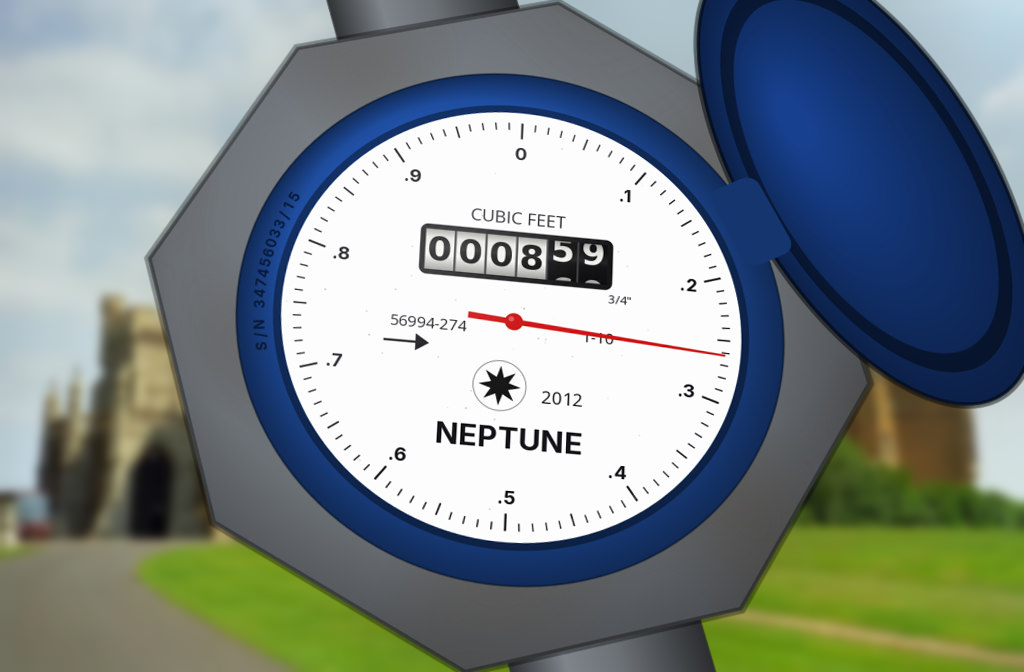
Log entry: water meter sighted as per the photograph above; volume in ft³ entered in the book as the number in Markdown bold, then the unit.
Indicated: **859.26** ft³
